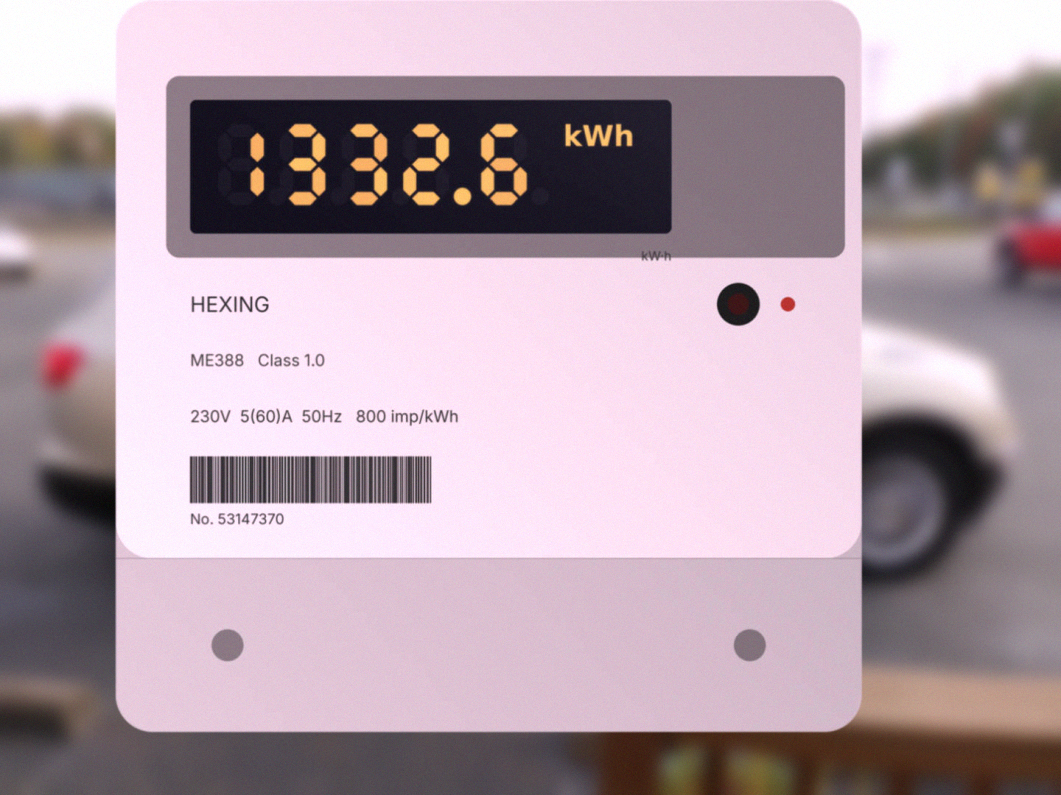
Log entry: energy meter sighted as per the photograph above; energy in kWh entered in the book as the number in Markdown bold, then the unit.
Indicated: **1332.6** kWh
